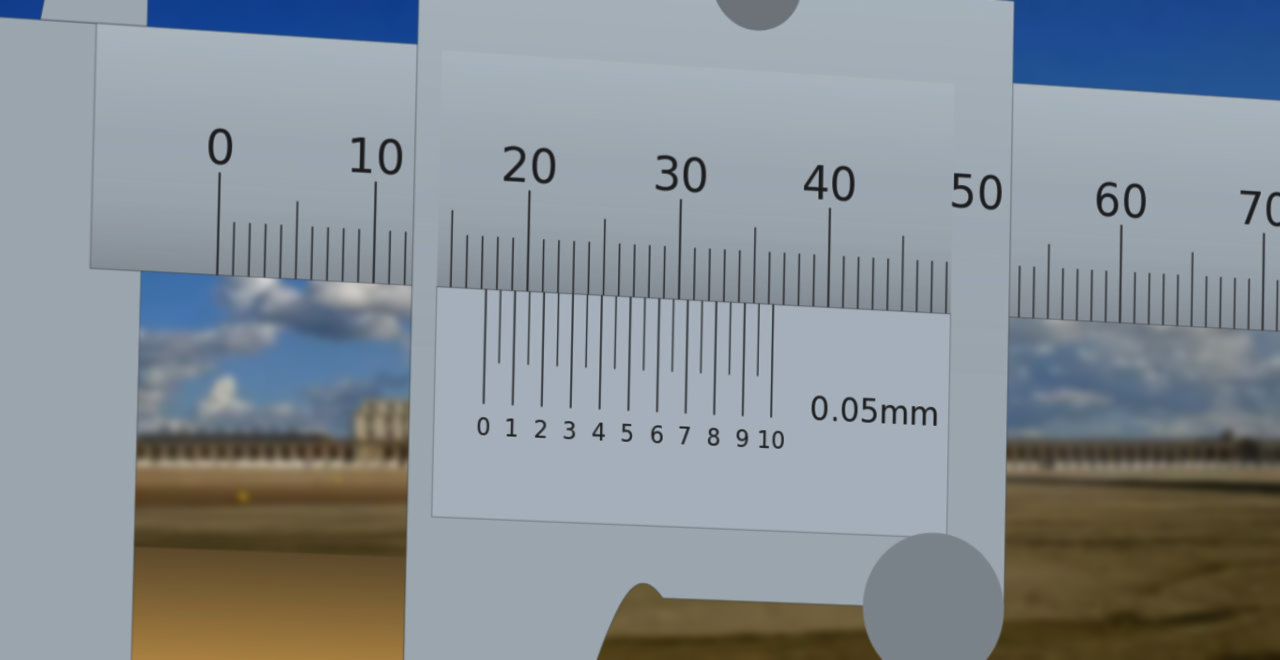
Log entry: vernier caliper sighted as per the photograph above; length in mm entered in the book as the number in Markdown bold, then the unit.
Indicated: **17.3** mm
